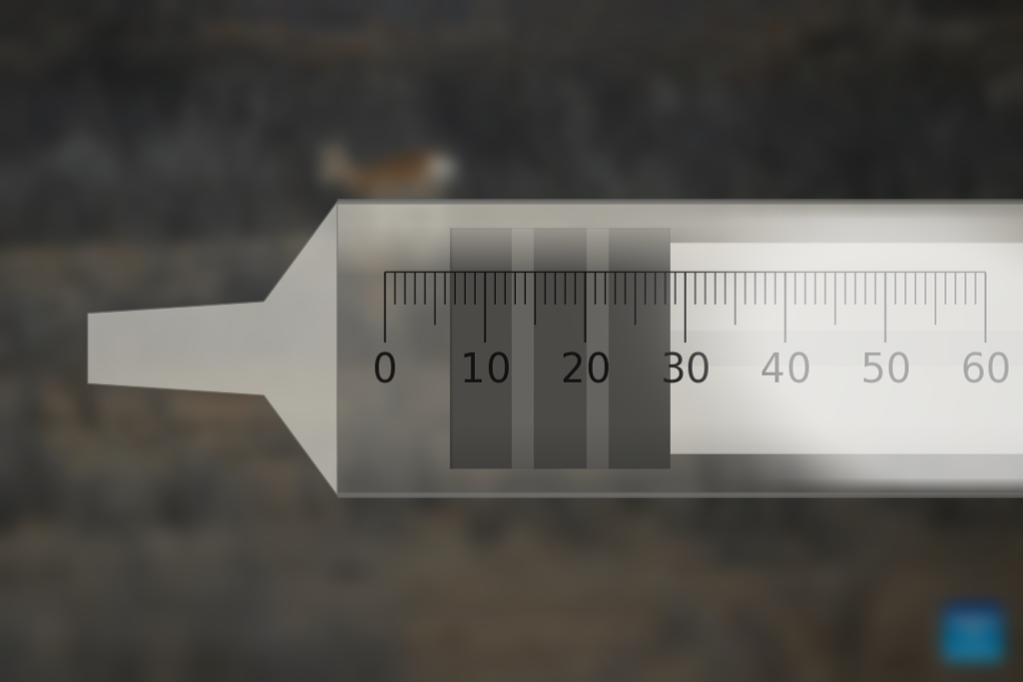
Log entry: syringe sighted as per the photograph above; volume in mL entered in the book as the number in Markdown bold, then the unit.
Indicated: **6.5** mL
